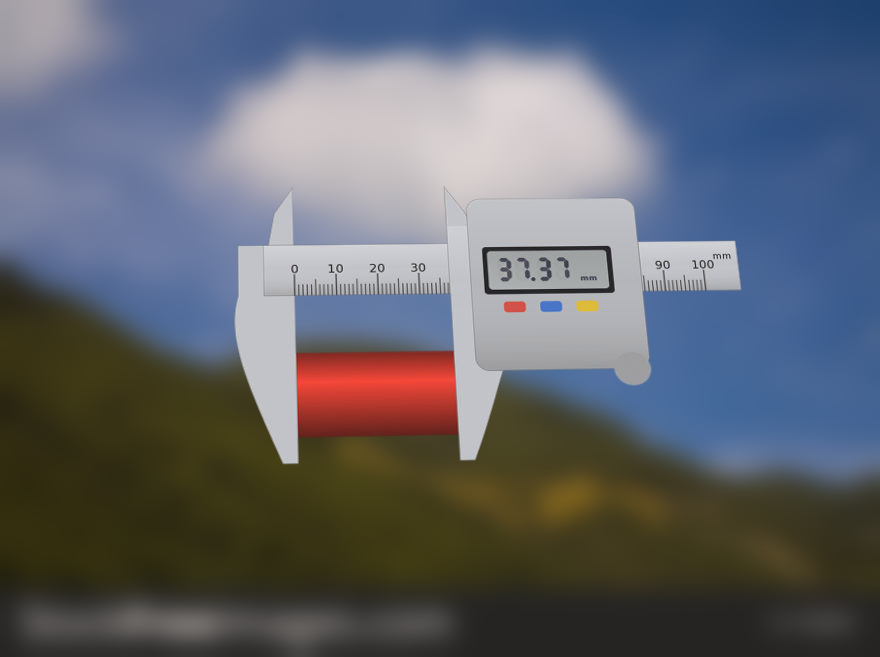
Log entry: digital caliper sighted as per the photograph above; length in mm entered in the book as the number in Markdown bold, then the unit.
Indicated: **37.37** mm
